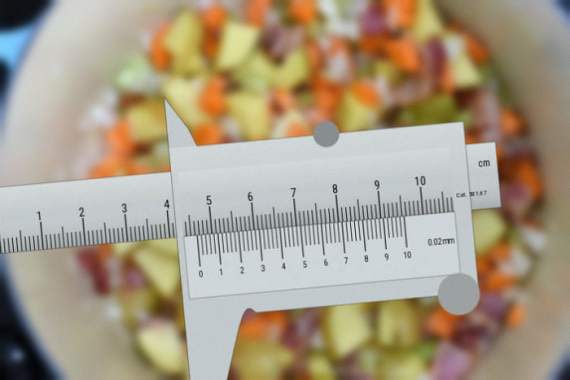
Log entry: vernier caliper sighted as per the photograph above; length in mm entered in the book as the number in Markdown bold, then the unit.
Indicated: **46.5** mm
